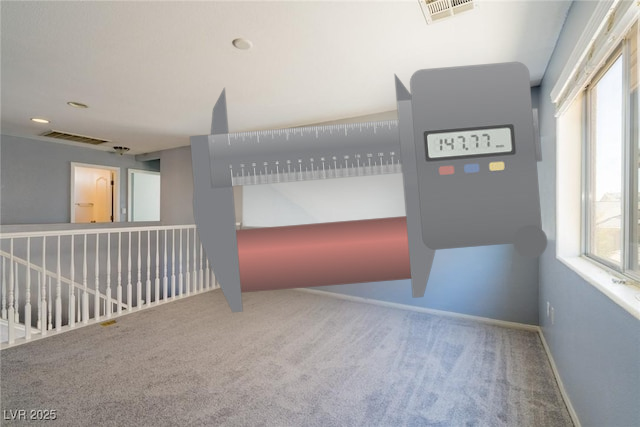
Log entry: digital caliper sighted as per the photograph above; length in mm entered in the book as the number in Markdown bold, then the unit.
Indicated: **147.77** mm
